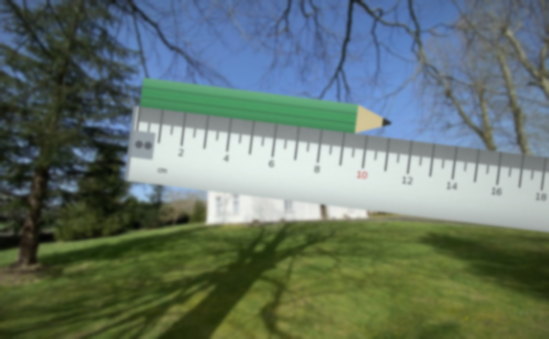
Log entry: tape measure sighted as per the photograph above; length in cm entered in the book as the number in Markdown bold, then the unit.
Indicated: **11** cm
